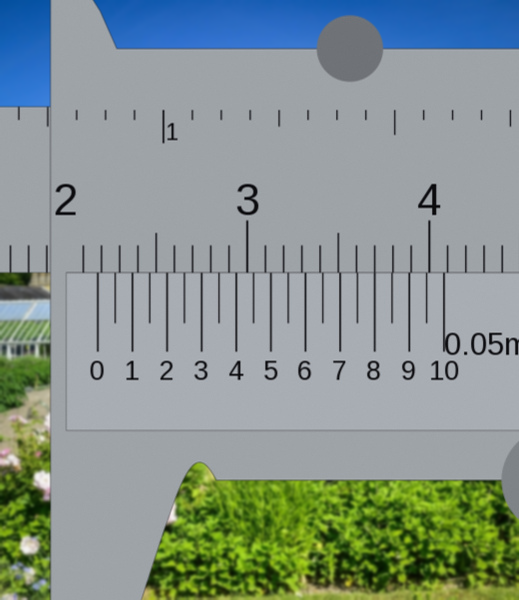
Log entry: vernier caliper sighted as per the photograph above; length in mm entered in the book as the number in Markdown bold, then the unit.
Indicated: **21.8** mm
